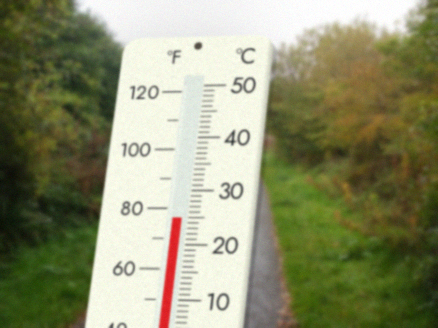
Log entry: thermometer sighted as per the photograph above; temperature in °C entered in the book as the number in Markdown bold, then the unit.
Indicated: **25** °C
